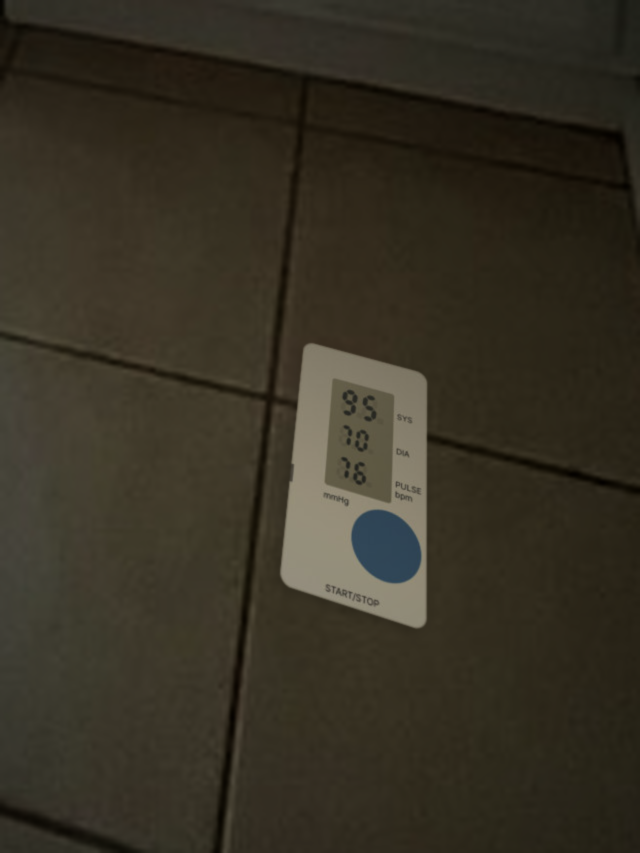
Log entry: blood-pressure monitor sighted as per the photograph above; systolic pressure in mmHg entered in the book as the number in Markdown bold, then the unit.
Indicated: **95** mmHg
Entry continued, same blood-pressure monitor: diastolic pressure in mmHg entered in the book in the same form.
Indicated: **70** mmHg
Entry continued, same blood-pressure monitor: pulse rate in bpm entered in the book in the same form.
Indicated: **76** bpm
